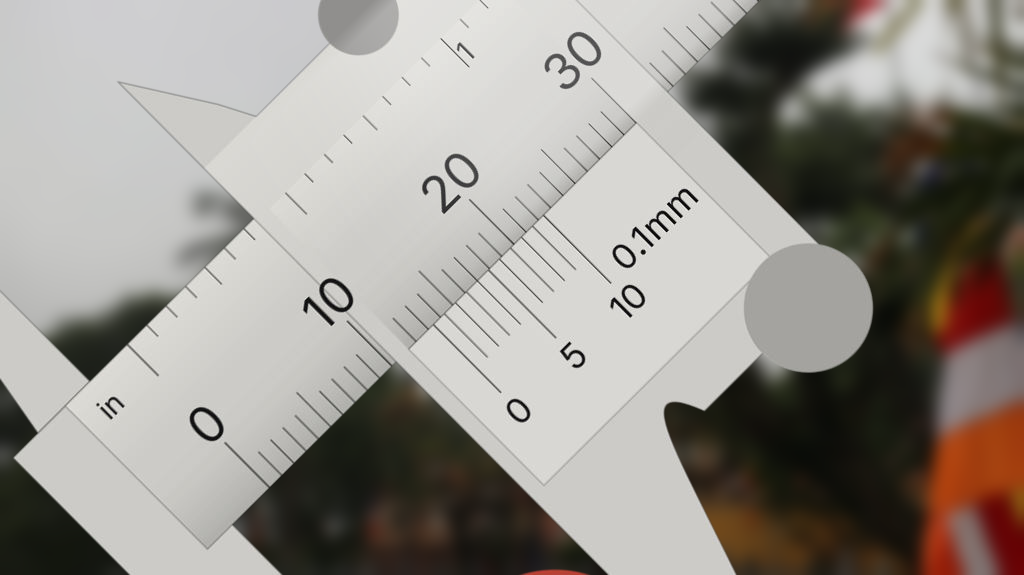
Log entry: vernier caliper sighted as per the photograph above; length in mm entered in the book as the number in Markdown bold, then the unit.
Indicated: **13.4** mm
